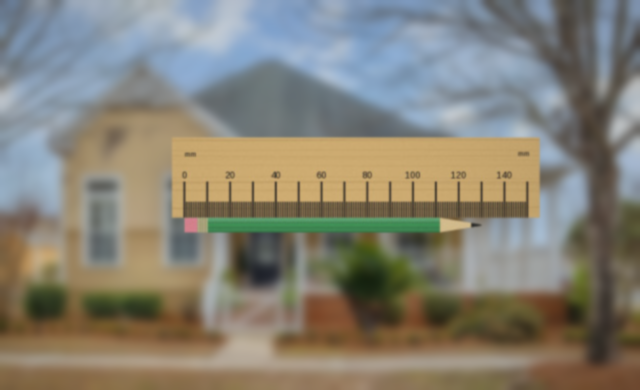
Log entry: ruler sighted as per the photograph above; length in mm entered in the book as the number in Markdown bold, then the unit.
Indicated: **130** mm
